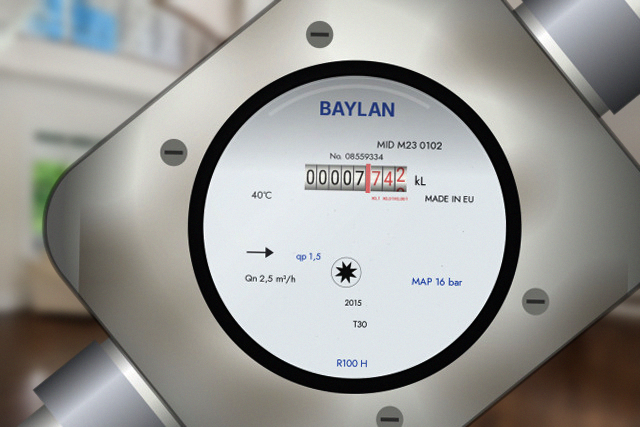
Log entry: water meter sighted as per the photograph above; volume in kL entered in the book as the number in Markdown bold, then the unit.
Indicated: **7.742** kL
